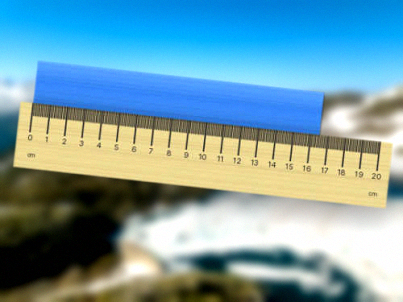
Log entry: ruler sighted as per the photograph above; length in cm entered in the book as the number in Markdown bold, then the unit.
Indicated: **16.5** cm
